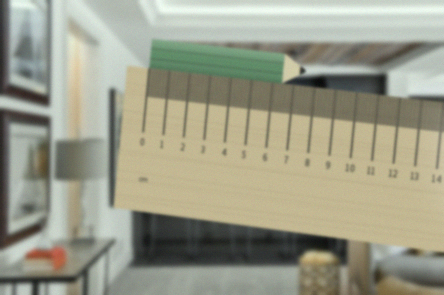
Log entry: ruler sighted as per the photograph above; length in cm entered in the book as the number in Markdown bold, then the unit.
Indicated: **7.5** cm
